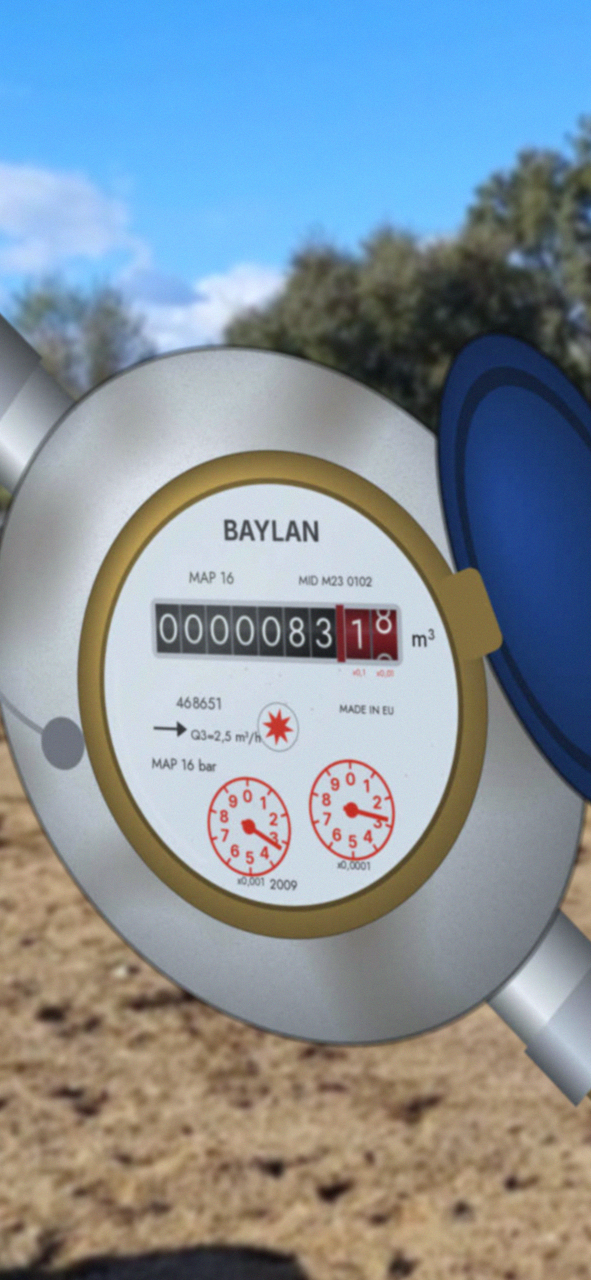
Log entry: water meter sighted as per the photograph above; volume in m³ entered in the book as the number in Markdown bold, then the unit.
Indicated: **83.1832** m³
